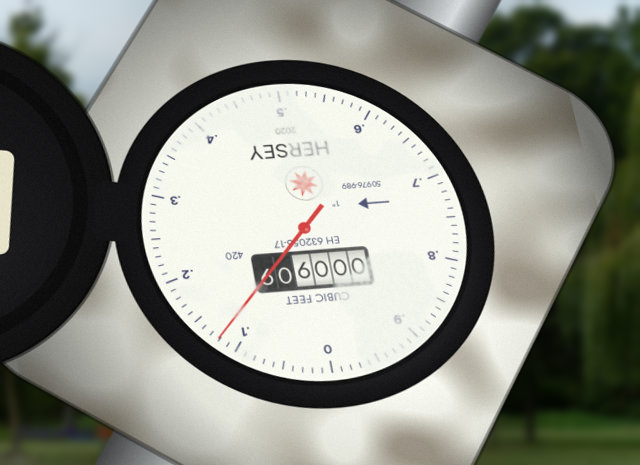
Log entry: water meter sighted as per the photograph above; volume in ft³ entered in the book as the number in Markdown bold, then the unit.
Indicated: **909.12** ft³
